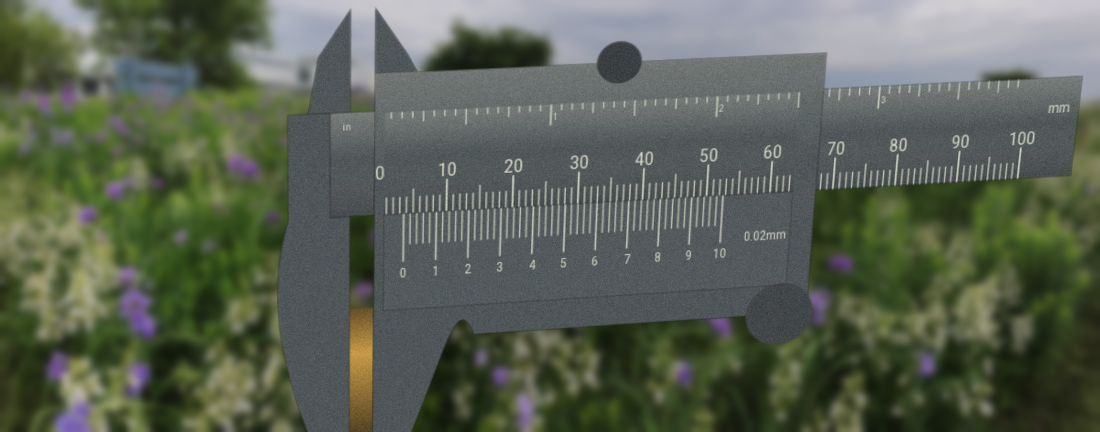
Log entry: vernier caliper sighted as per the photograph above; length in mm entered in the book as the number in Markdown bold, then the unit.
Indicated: **3.6** mm
